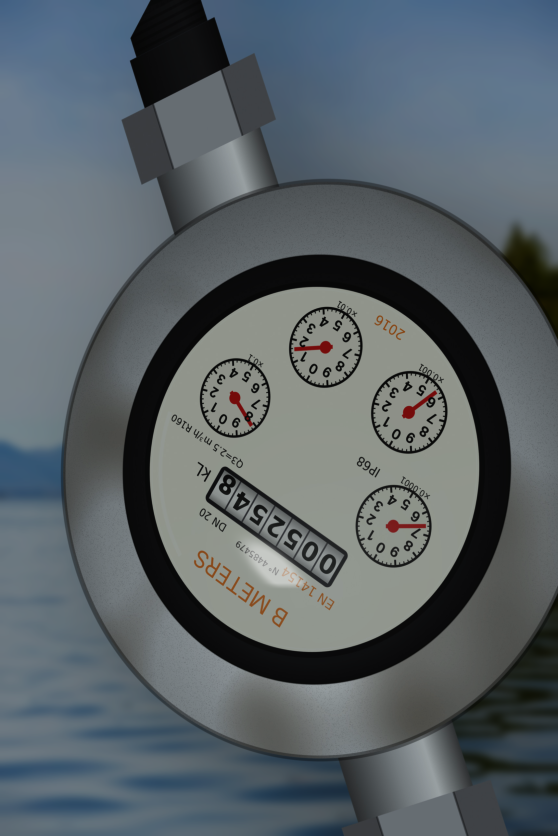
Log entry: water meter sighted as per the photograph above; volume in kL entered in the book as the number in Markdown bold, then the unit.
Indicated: **52547.8156** kL
